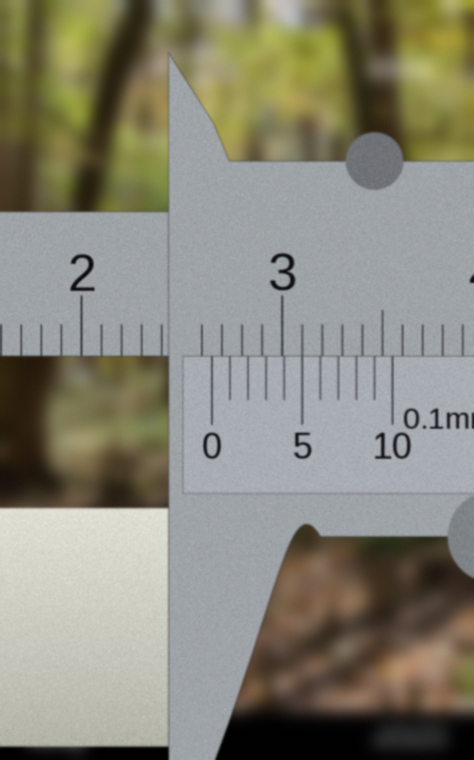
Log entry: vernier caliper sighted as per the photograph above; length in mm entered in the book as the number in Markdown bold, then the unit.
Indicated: **26.5** mm
